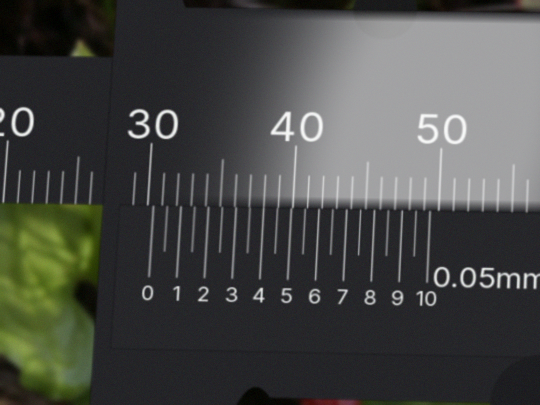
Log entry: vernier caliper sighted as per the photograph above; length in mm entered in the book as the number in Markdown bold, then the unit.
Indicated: **30.4** mm
